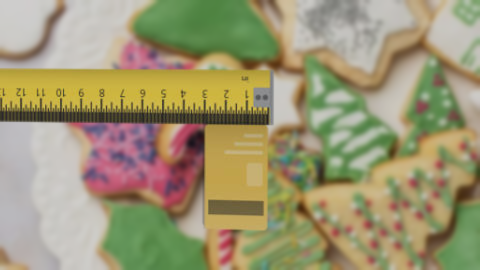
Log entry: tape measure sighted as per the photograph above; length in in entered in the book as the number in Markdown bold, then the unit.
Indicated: **3** in
